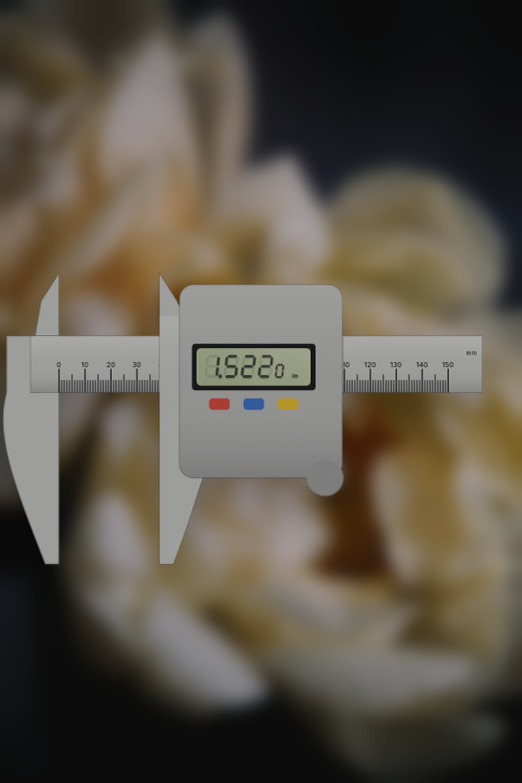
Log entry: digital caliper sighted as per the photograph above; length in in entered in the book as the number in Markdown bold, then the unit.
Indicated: **1.5220** in
